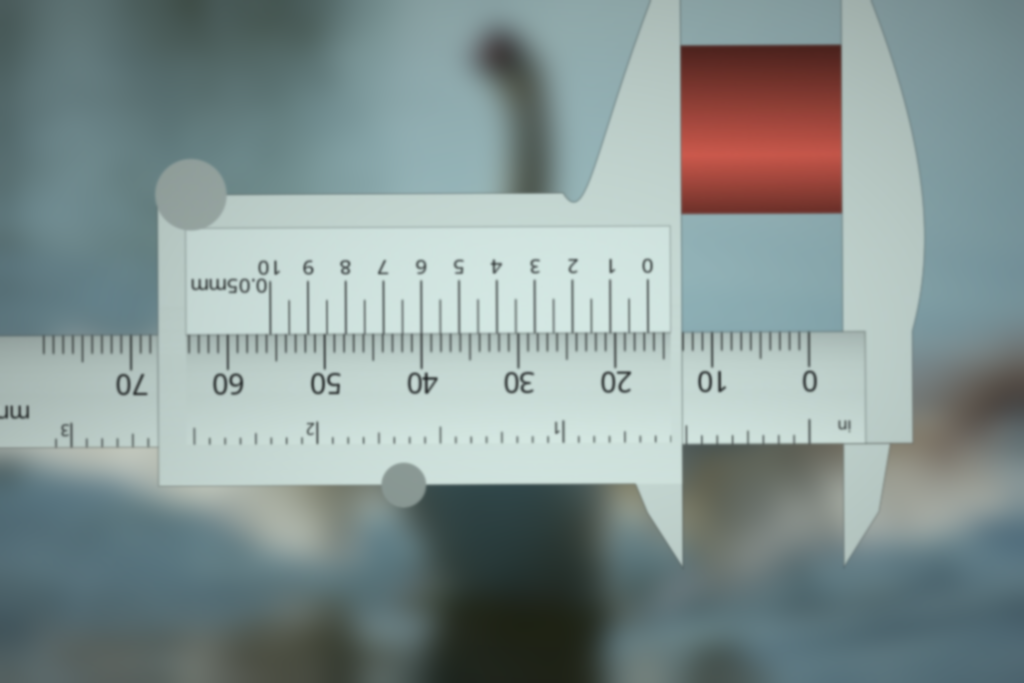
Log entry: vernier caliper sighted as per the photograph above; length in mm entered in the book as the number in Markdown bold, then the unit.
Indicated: **16.6** mm
